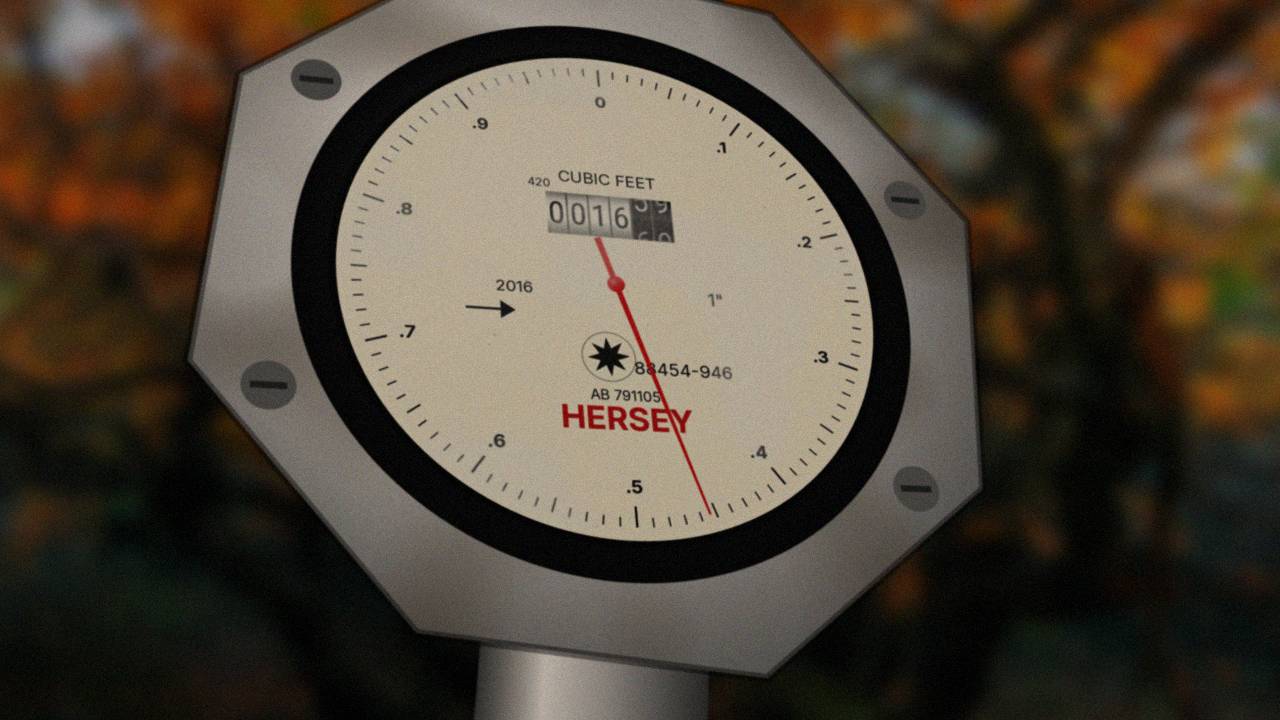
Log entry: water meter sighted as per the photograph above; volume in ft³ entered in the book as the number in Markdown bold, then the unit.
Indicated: **1659.45** ft³
